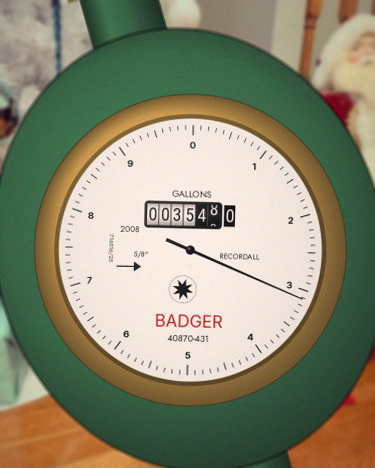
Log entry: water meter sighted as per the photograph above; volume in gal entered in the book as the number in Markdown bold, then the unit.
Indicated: **35483.1** gal
